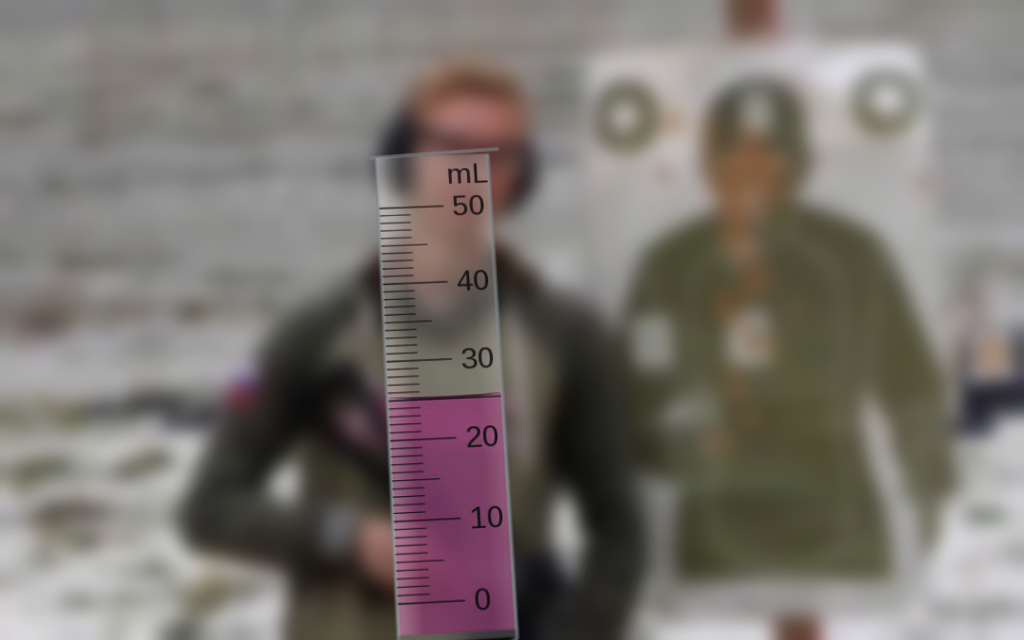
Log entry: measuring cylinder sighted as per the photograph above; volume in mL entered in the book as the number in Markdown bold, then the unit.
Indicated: **25** mL
